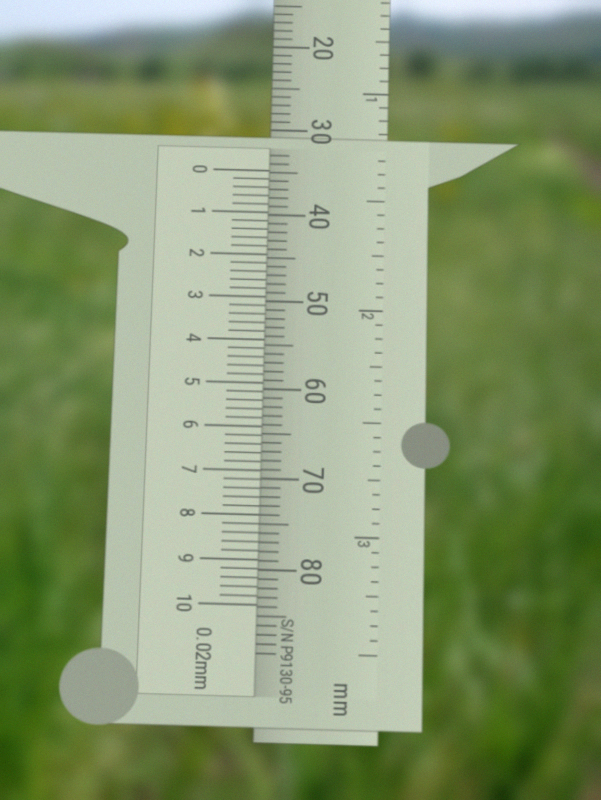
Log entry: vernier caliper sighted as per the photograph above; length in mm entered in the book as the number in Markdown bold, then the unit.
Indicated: **34.8** mm
